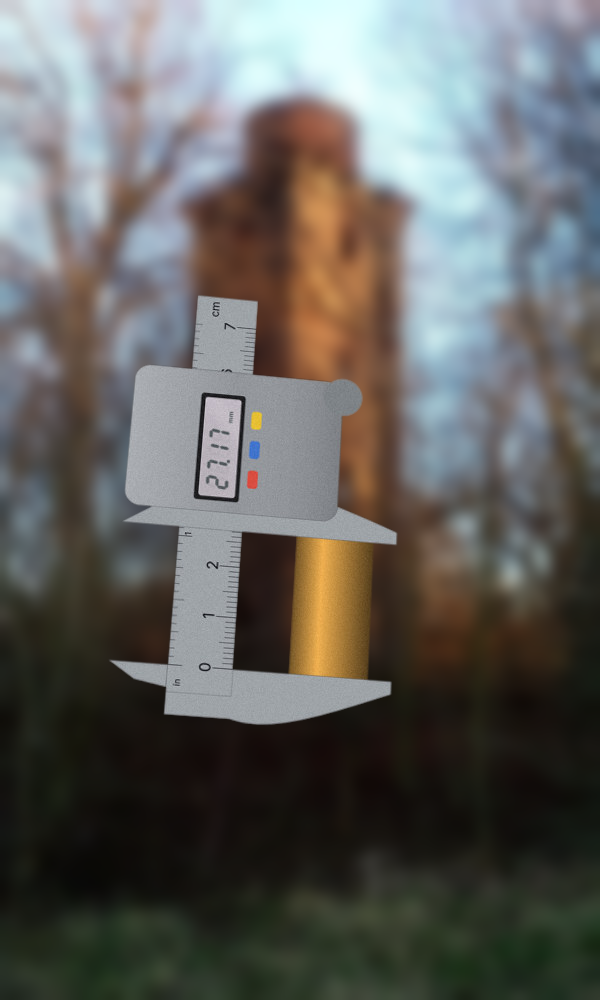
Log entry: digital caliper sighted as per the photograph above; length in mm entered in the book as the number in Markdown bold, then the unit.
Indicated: **27.17** mm
